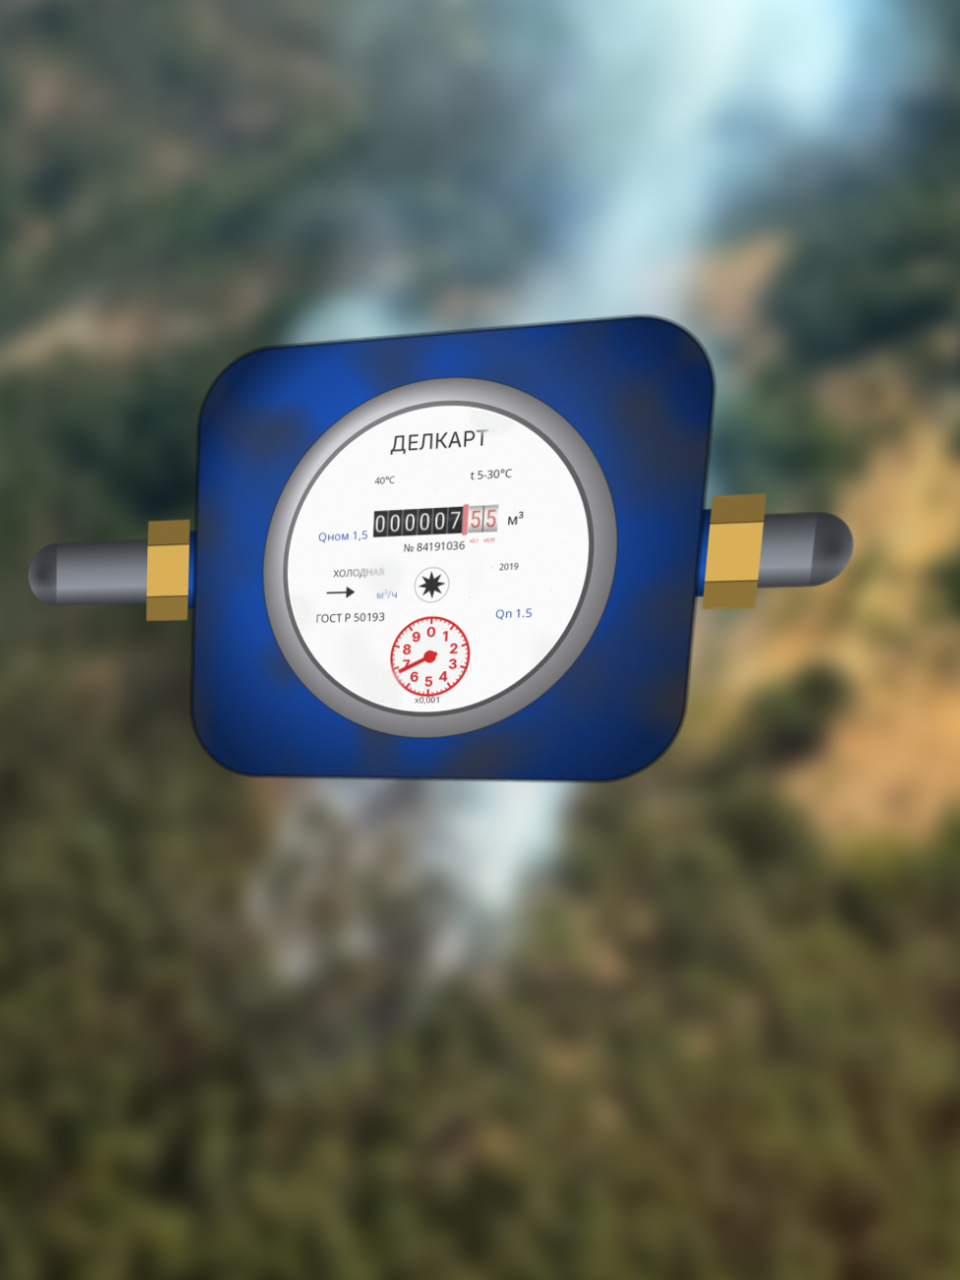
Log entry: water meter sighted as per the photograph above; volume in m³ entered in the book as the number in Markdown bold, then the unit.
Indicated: **7.556** m³
